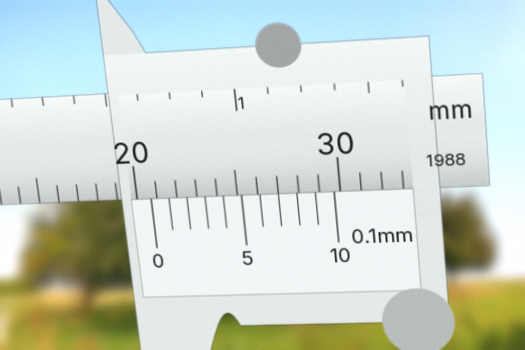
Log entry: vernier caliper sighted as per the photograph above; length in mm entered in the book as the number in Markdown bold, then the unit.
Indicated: **20.7** mm
